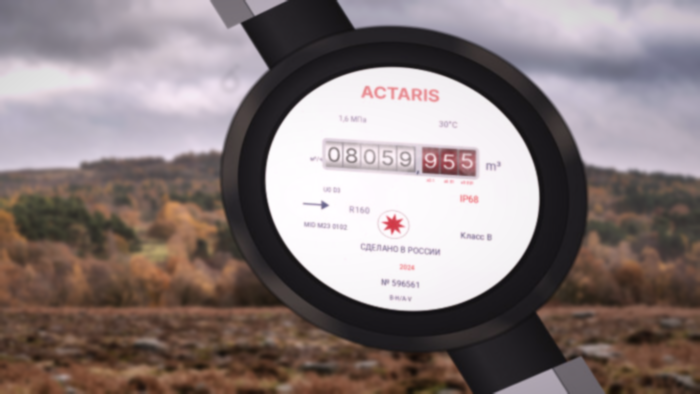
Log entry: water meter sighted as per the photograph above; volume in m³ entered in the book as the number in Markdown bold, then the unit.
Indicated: **8059.955** m³
